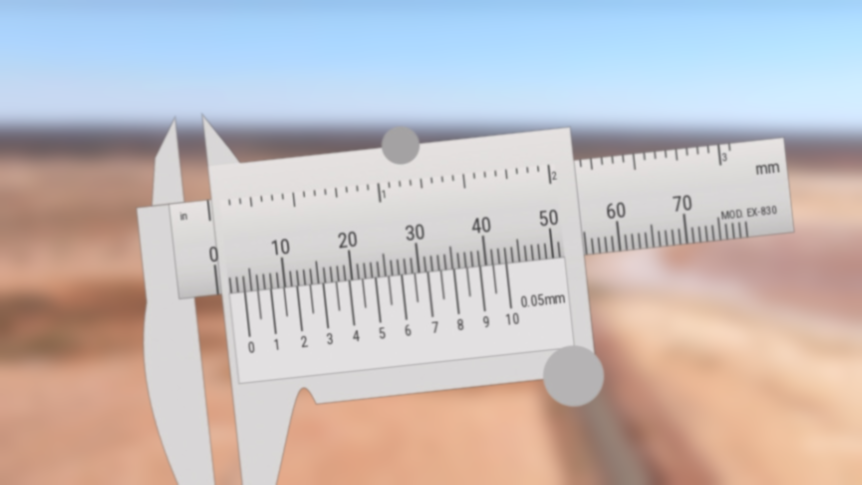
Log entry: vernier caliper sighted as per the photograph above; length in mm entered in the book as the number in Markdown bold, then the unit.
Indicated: **4.0** mm
